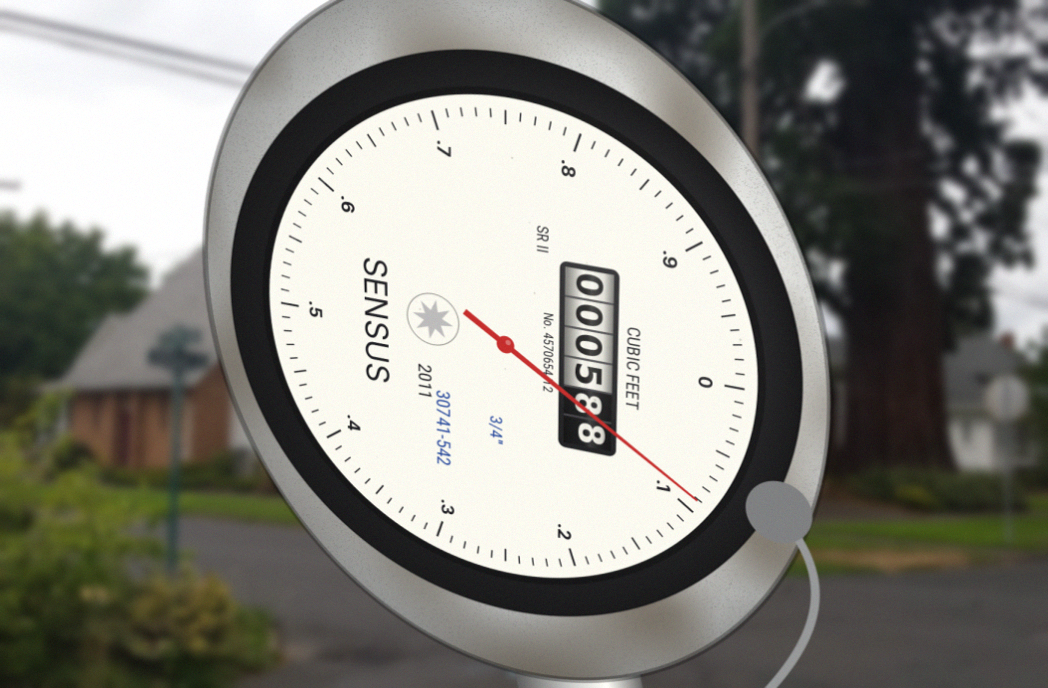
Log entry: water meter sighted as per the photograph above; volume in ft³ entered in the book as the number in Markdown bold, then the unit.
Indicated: **588.09** ft³
